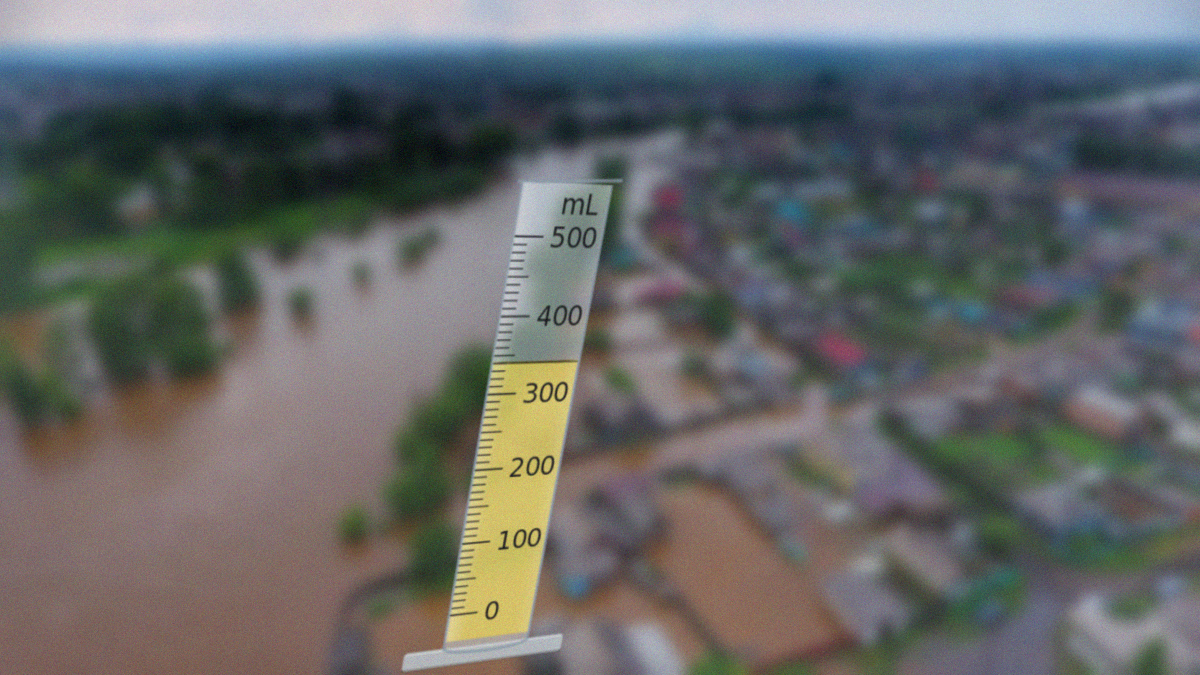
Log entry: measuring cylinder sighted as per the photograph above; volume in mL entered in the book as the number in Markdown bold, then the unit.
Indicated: **340** mL
